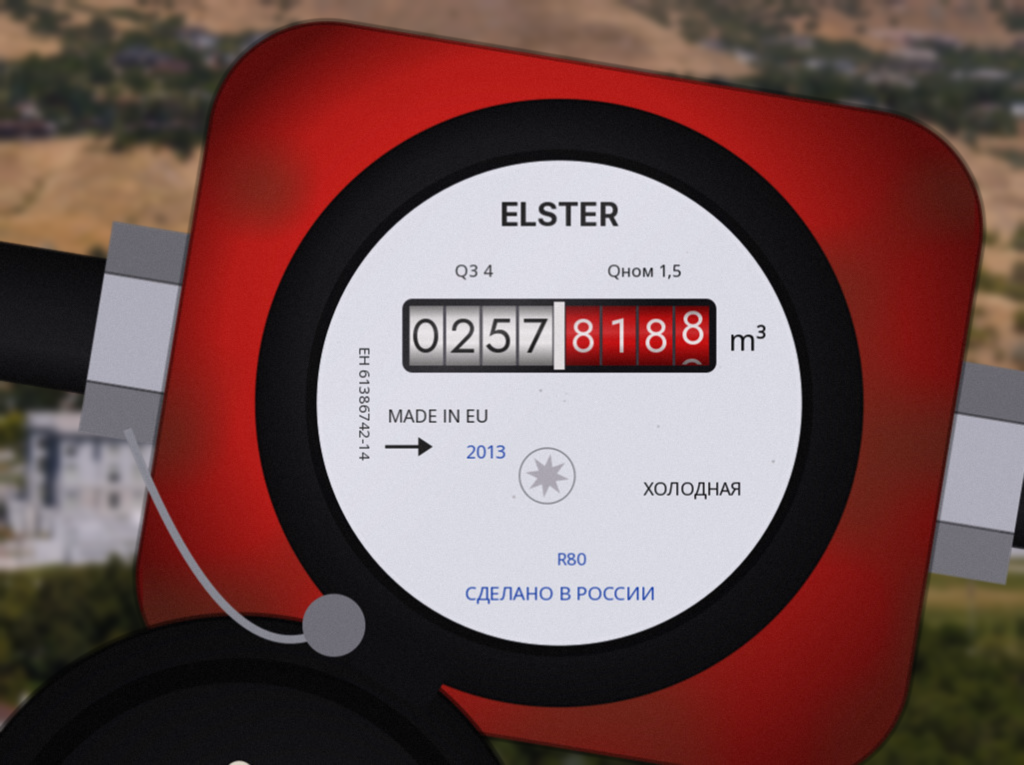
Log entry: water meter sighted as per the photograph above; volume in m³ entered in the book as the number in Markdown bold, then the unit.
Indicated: **257.8188** m³
